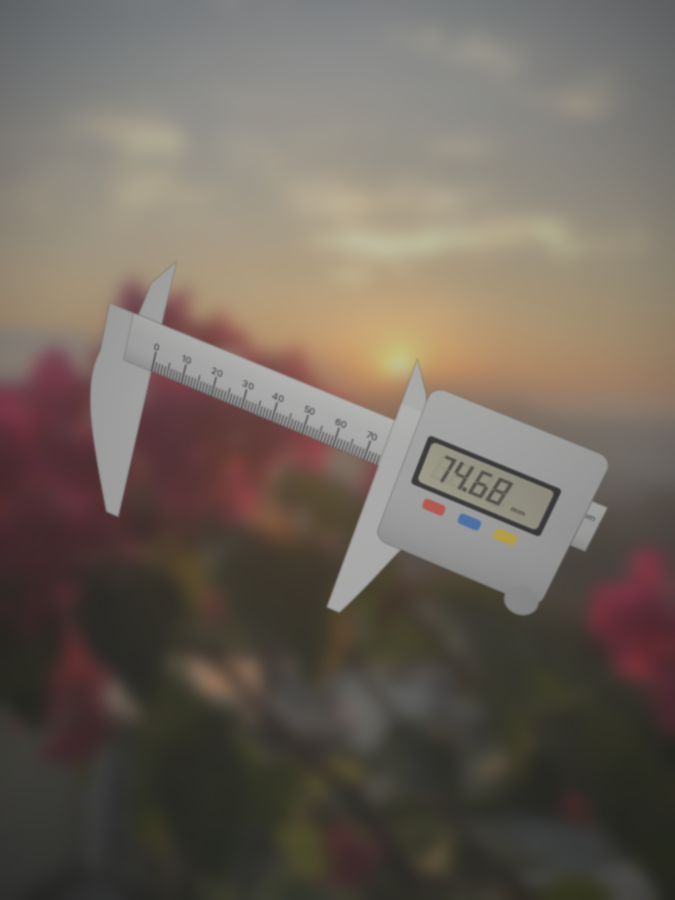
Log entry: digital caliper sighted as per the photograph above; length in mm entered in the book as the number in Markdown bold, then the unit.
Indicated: **74.68** mm
